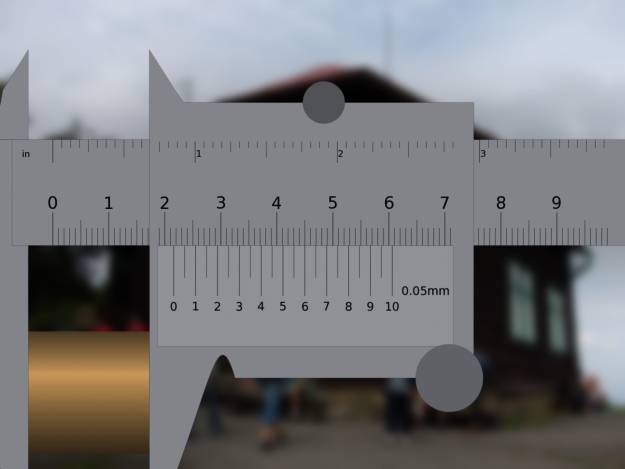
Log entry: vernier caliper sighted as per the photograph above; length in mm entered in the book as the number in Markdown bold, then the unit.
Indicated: **21.6** mm
